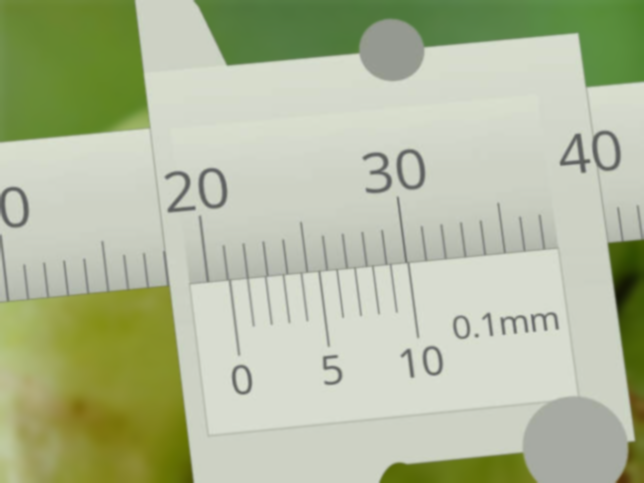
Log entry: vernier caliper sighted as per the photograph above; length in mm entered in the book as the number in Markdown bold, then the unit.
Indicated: **21.1** mm
